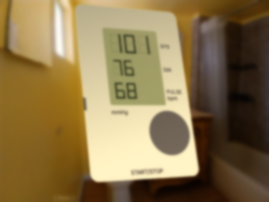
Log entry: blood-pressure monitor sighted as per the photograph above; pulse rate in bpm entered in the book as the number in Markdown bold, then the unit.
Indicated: **68** bpm
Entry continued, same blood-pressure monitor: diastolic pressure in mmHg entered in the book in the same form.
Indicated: **76** mmHg
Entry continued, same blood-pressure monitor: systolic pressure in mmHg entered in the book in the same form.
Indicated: **101** mmHg
